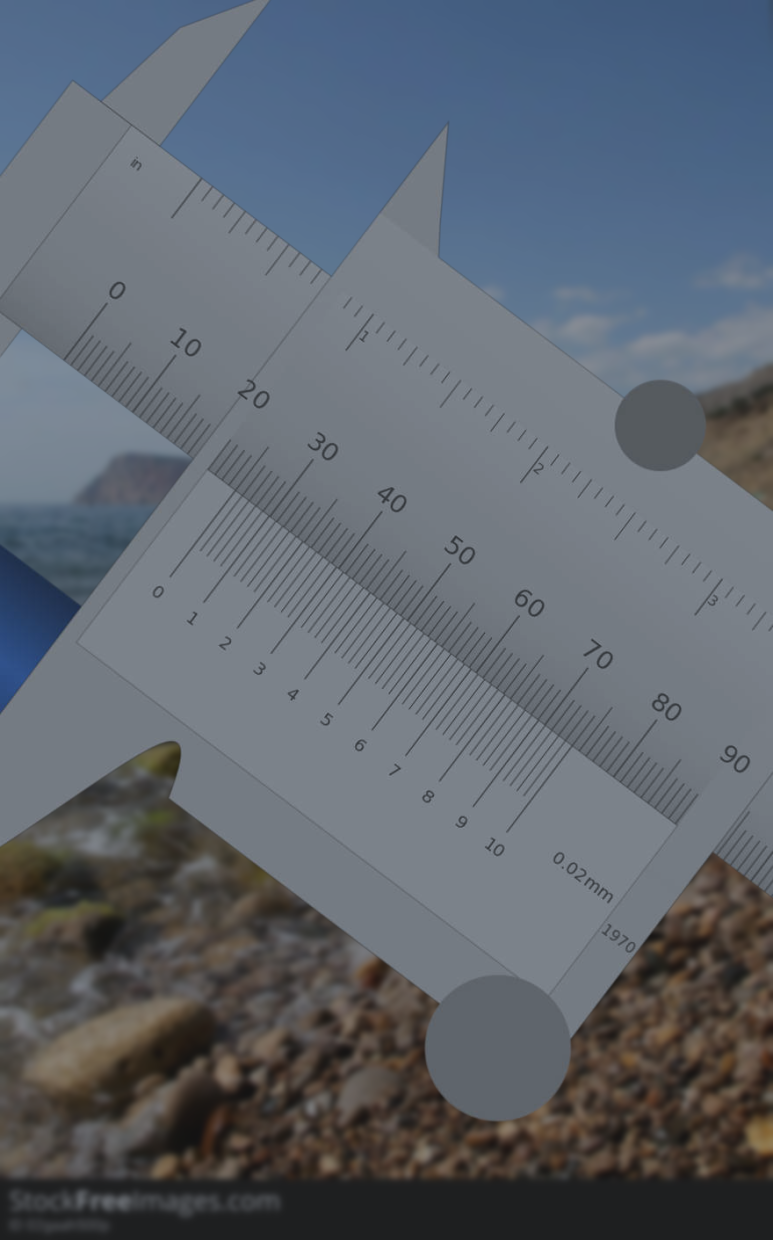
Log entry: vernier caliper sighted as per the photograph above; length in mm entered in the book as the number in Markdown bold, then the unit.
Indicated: **25.0** mm
